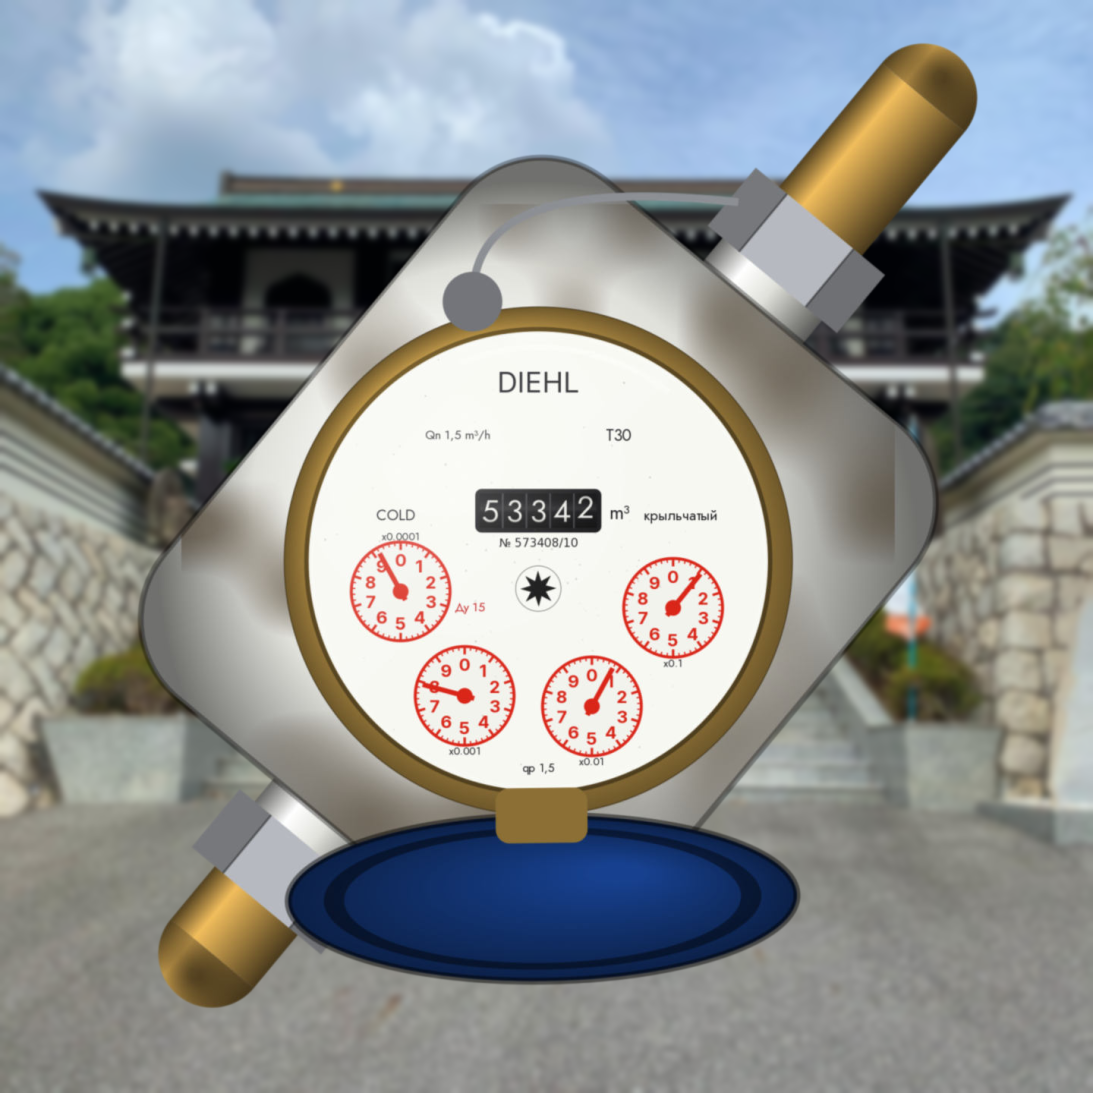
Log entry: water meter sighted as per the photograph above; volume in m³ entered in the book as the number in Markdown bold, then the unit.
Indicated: **53342.1079** m³
